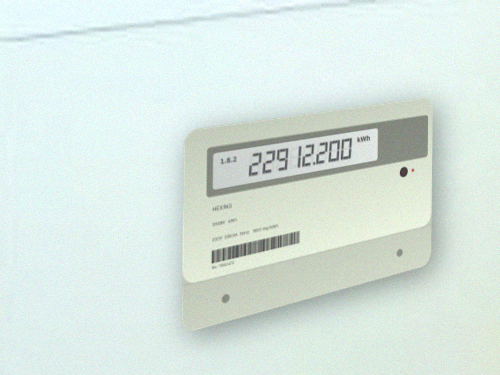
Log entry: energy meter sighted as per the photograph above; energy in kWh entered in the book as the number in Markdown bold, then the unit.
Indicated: **22912.200** kWh
